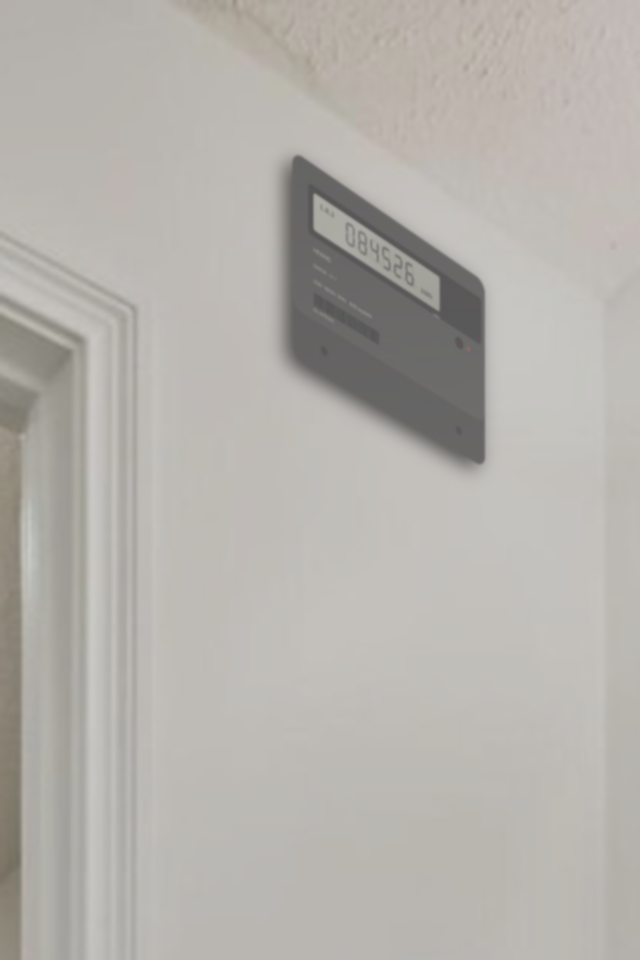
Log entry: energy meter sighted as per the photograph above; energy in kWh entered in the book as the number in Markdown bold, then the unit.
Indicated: **84526** kWh
